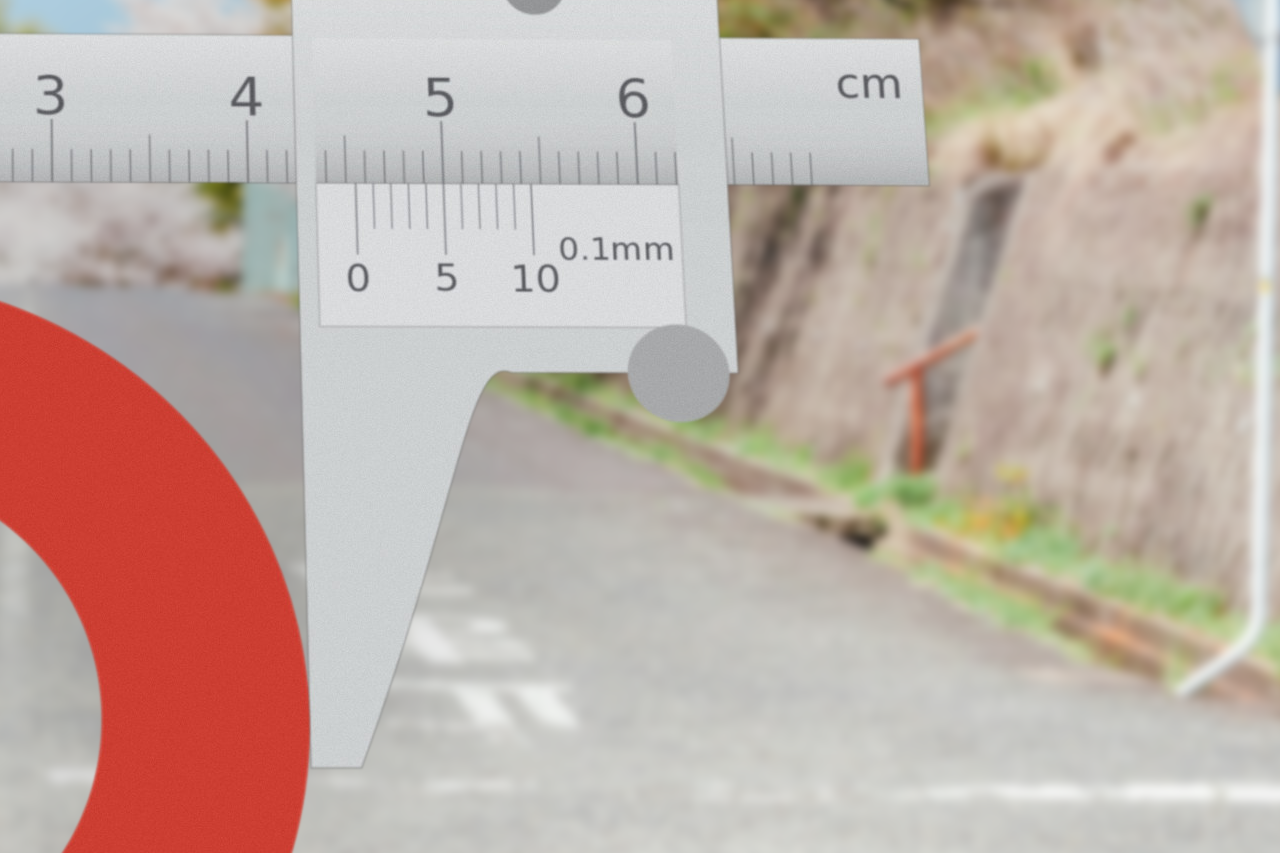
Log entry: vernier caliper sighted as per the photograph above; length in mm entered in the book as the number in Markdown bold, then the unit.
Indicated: **45.5** mm
